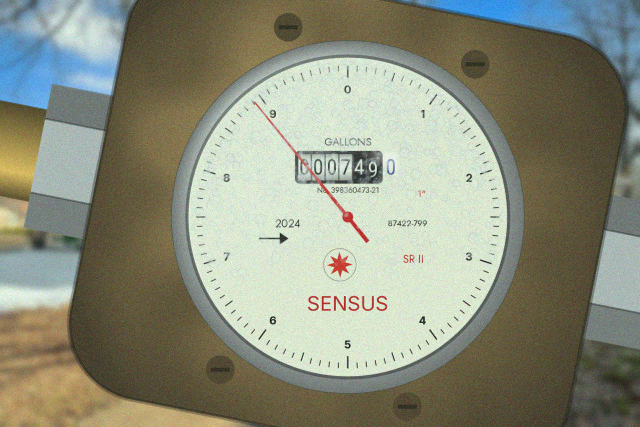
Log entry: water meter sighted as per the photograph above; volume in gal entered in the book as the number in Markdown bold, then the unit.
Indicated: **7488.9** gal
